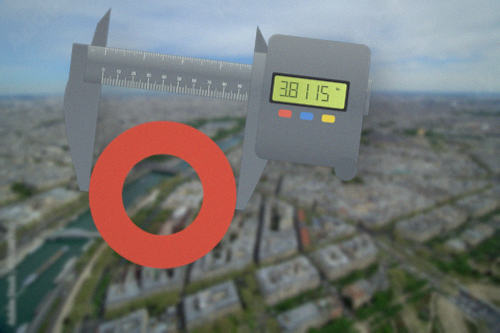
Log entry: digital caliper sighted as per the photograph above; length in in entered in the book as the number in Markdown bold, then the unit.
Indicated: **3.8115** in
